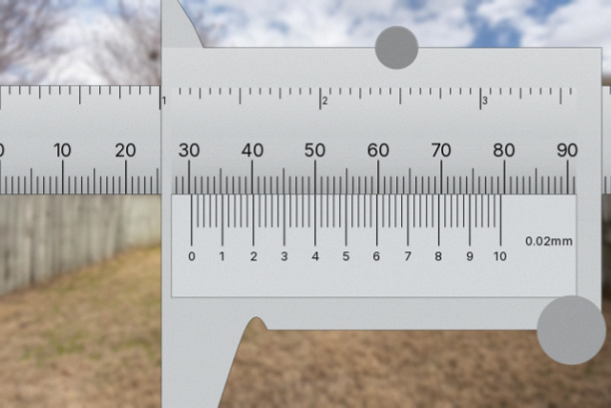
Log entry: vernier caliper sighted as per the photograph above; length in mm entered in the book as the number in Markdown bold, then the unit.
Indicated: **30.4** mm
